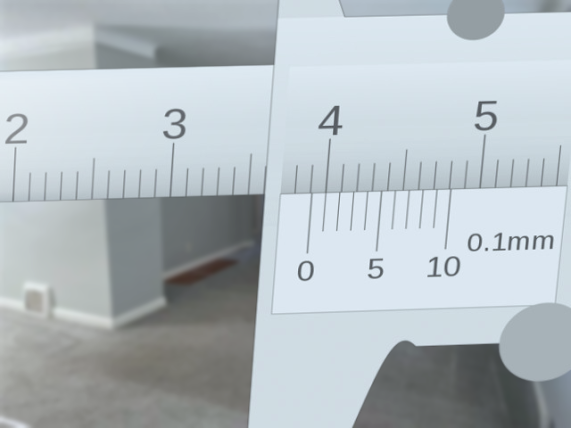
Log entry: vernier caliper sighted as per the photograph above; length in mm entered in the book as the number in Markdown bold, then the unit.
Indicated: **39.1** mm
